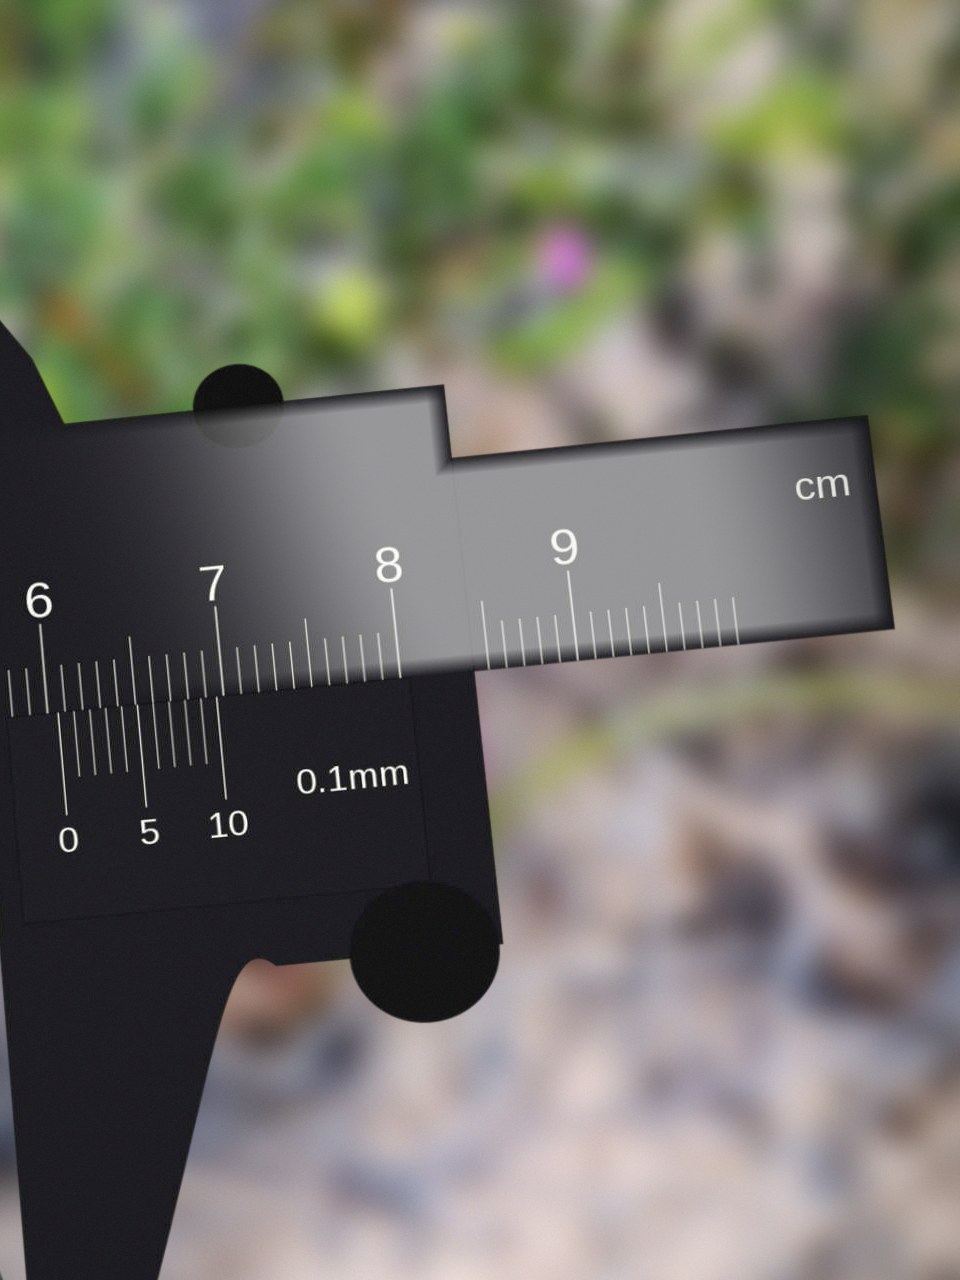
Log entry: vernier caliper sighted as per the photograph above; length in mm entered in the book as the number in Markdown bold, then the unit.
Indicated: **60.6** mm
